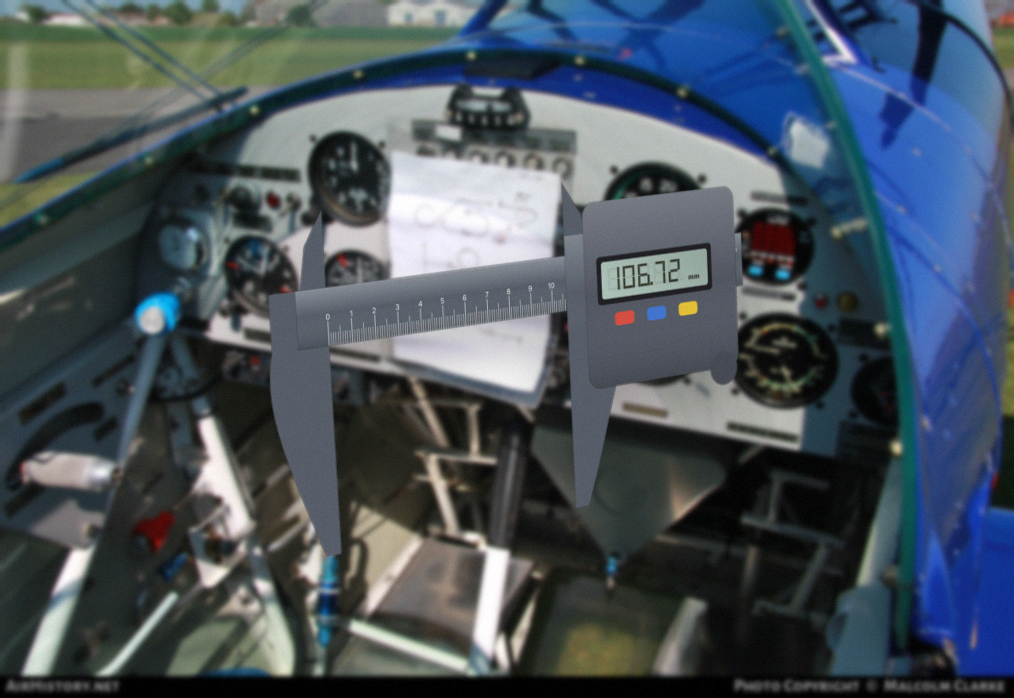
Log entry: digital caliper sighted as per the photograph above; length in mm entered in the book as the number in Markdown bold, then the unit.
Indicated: **106.72** mm
